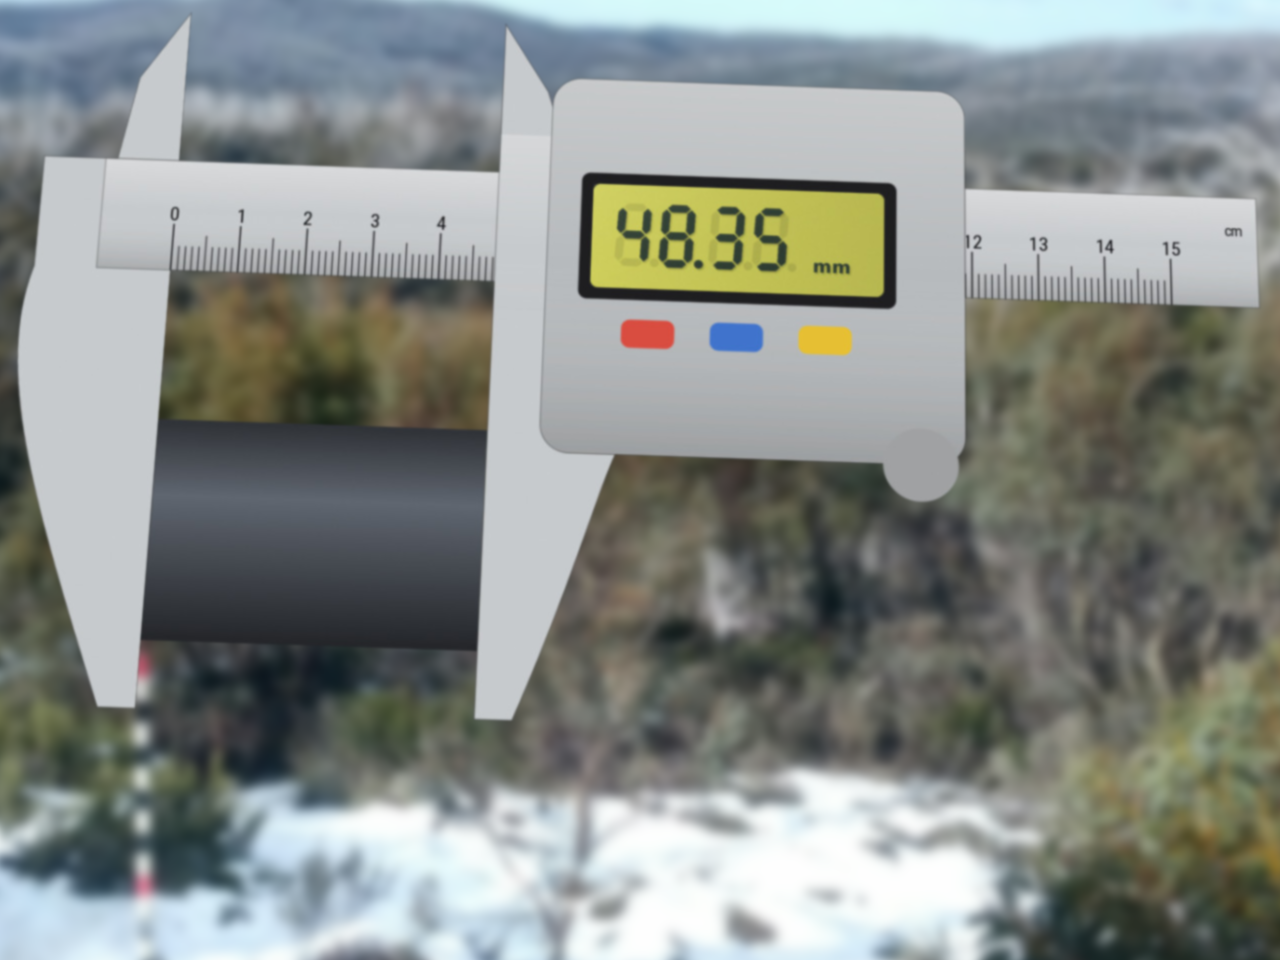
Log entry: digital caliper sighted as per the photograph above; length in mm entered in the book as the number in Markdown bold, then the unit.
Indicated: **48.35** mm
